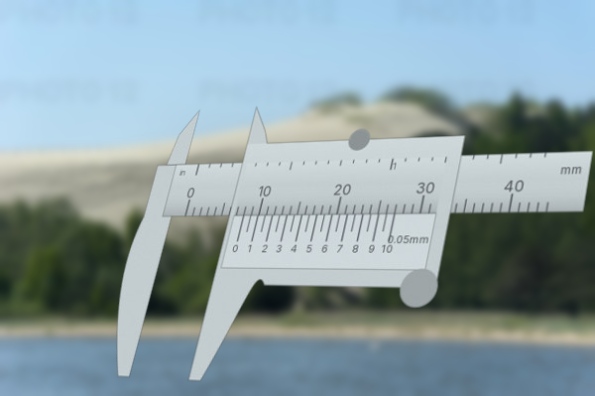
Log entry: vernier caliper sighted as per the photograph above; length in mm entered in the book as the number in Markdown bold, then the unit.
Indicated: **8.0** mm
